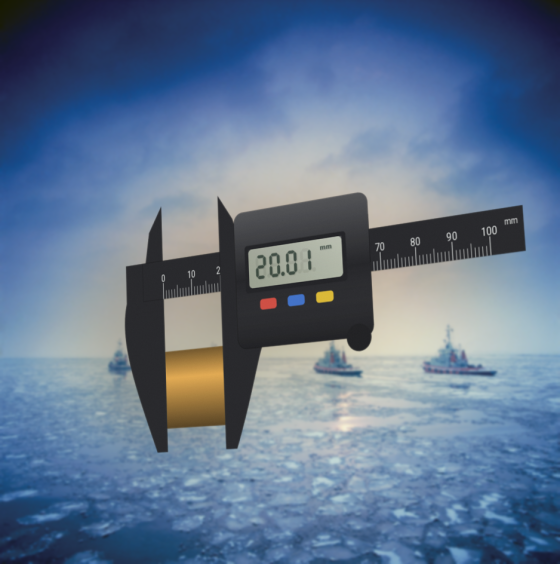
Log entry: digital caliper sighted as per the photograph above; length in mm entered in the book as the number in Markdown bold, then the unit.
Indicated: **20.01** mm
